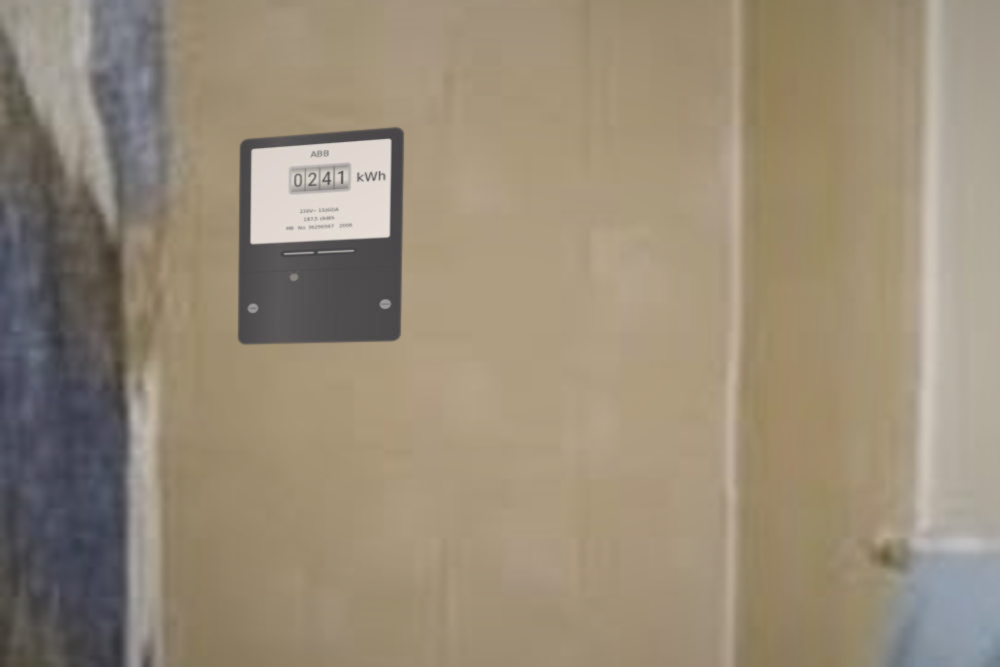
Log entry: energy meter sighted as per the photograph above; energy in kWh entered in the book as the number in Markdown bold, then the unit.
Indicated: **241** kWh
